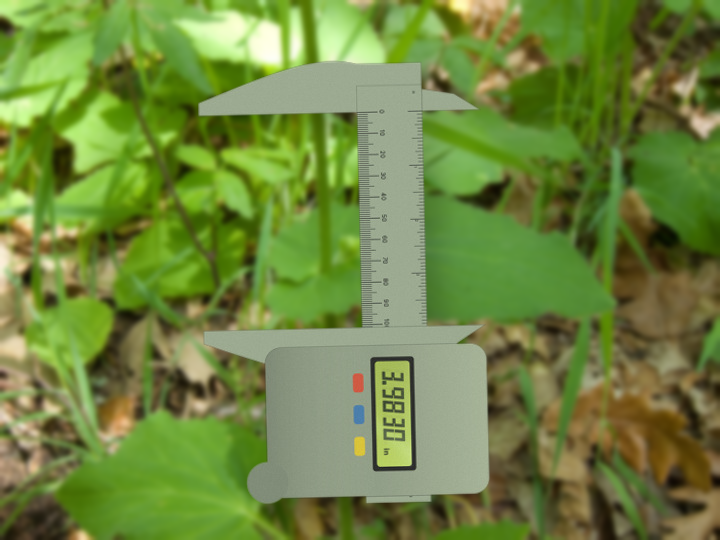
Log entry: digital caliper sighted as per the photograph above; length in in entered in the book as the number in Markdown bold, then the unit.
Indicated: **3.9830** in
